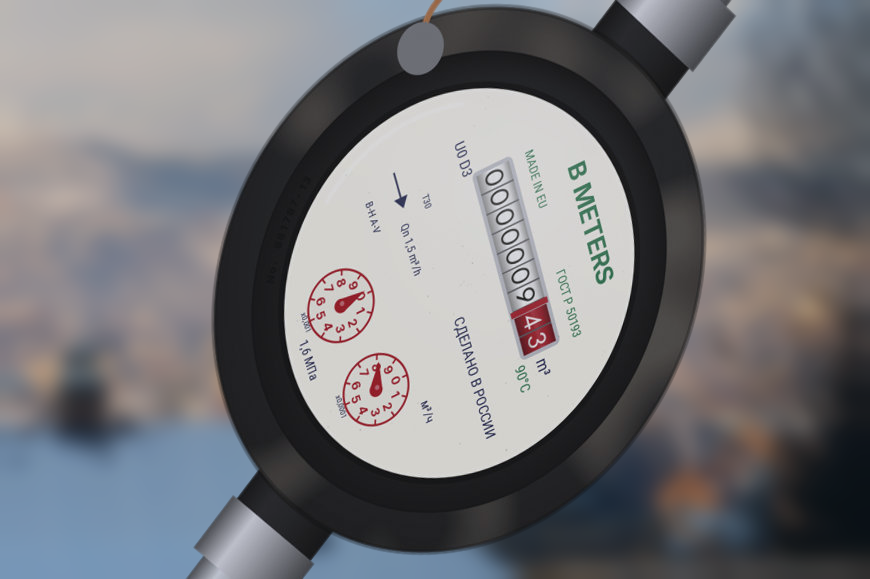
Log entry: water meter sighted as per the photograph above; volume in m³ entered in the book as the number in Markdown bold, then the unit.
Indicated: **9.4298** m³
